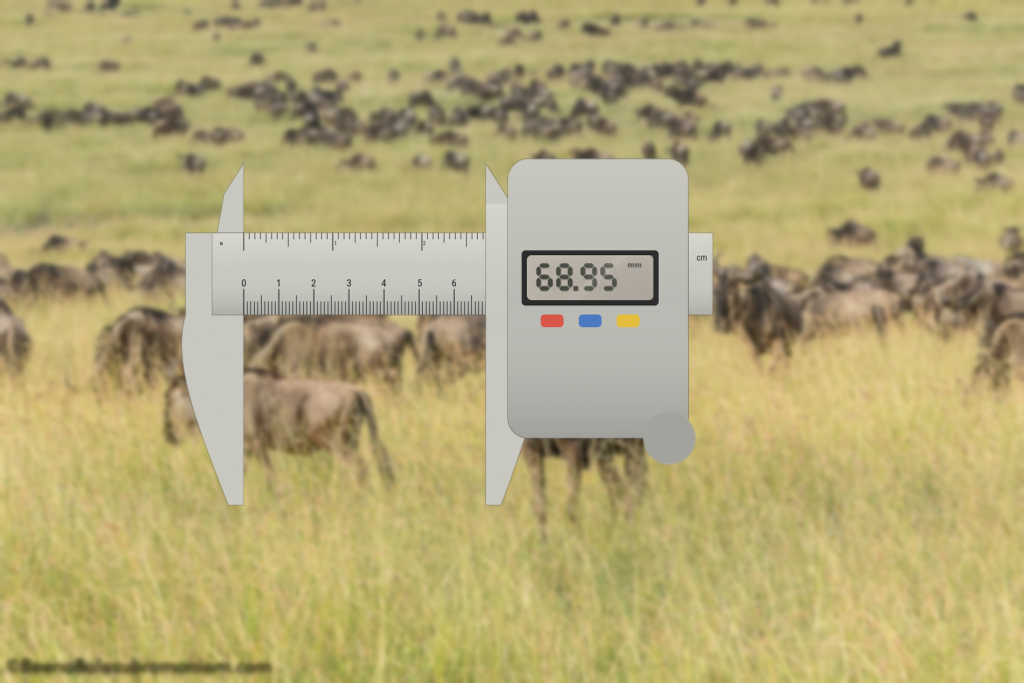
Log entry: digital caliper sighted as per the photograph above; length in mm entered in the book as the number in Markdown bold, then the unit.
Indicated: **68.95** mm
